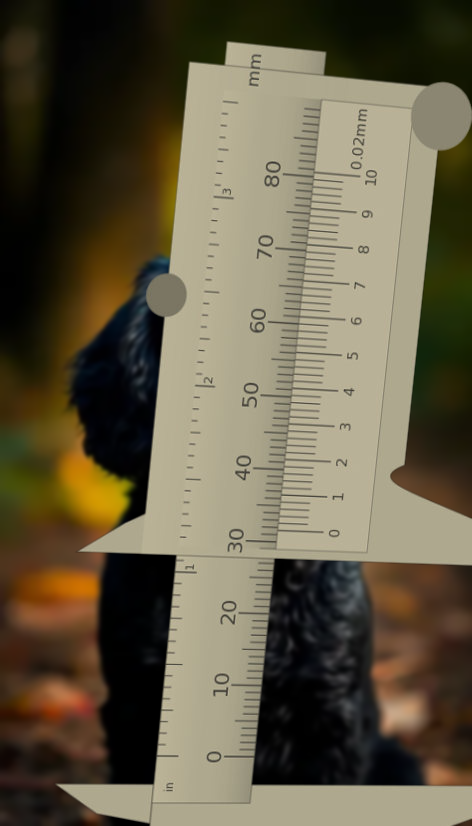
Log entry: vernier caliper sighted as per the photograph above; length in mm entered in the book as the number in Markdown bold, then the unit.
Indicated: **31.6** mm
